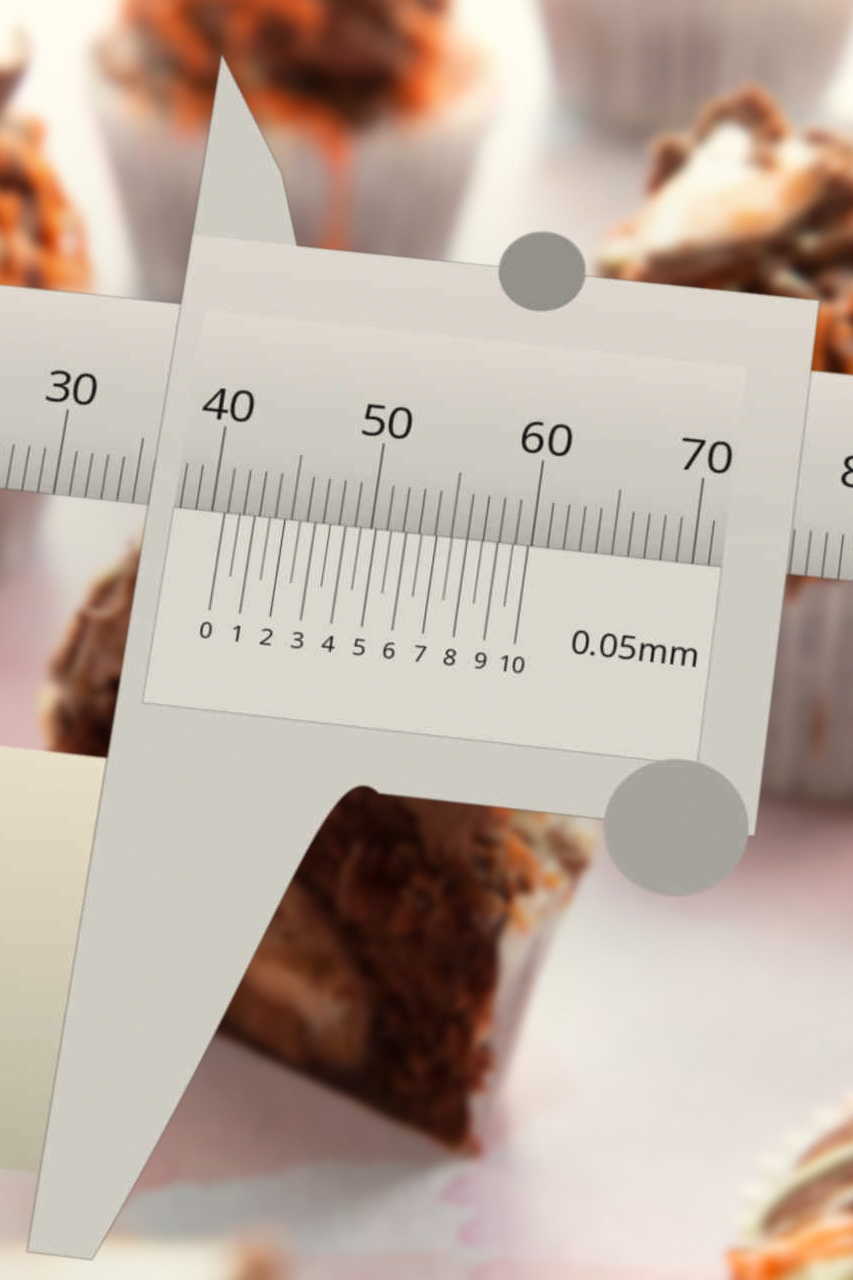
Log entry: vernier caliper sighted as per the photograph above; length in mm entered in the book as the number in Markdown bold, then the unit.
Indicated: **40.8** mm
